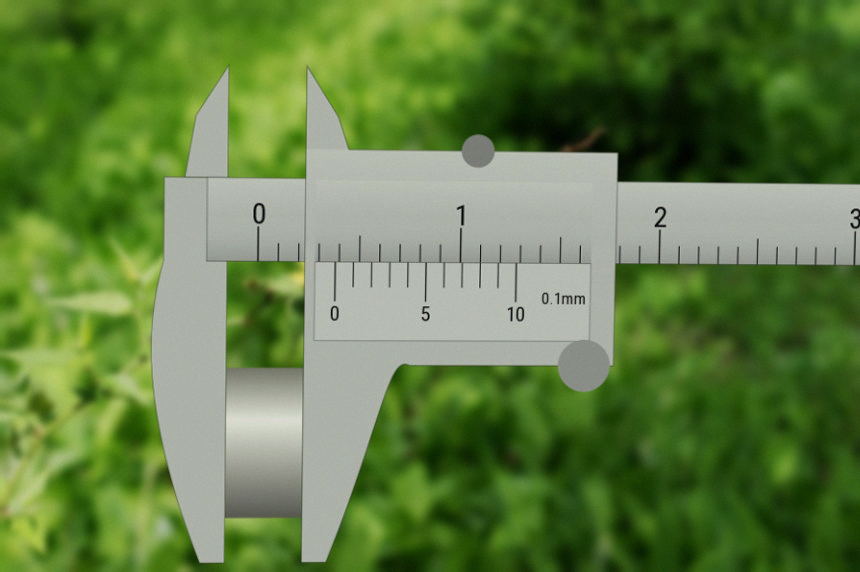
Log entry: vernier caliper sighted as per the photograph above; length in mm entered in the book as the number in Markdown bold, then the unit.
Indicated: **3.8** mm
